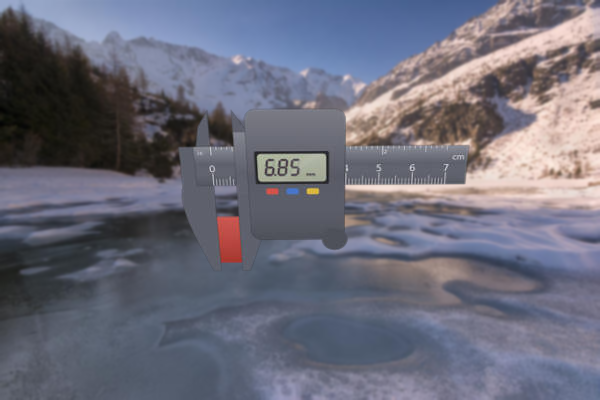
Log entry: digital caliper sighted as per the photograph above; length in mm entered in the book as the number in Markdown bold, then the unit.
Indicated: **6.85** mm
